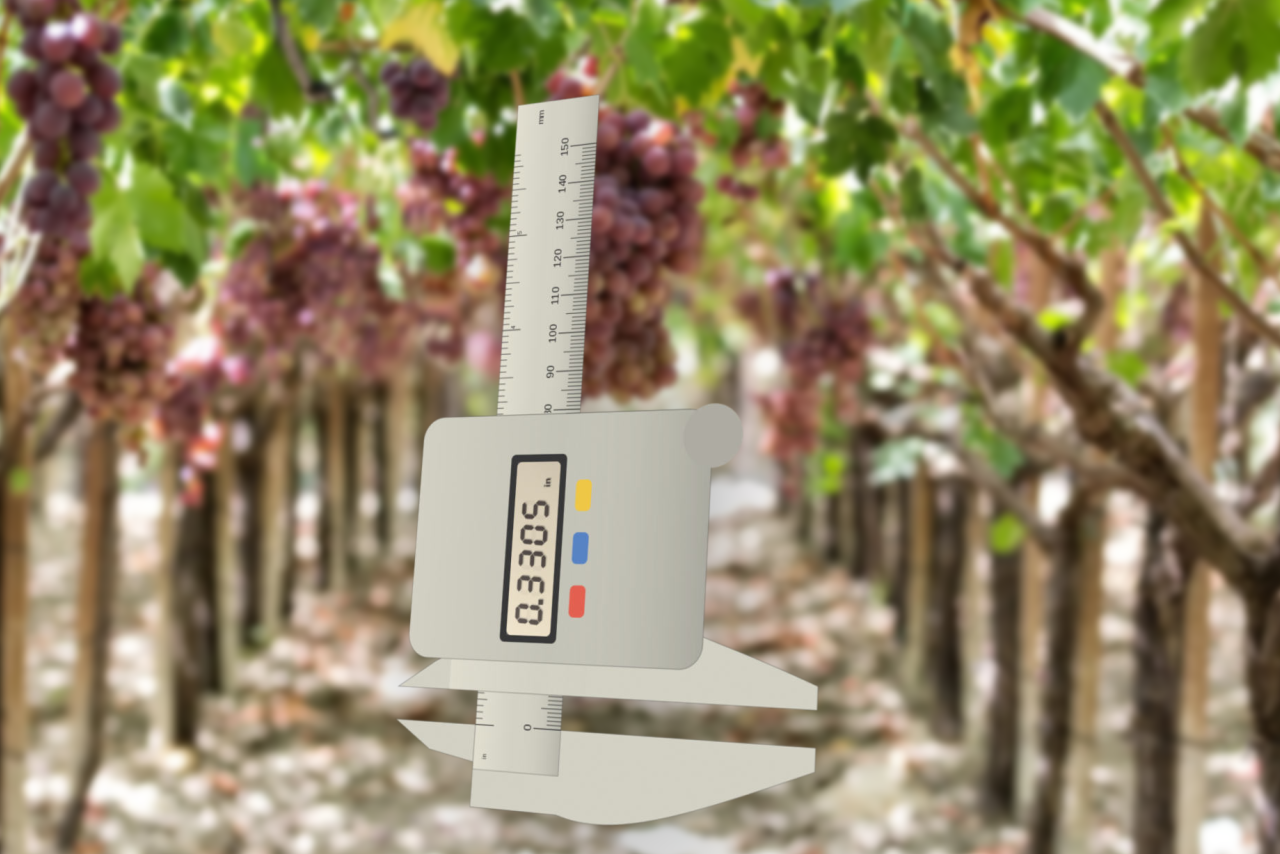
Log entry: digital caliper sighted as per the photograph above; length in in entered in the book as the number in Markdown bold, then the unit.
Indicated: **0.3305** in
